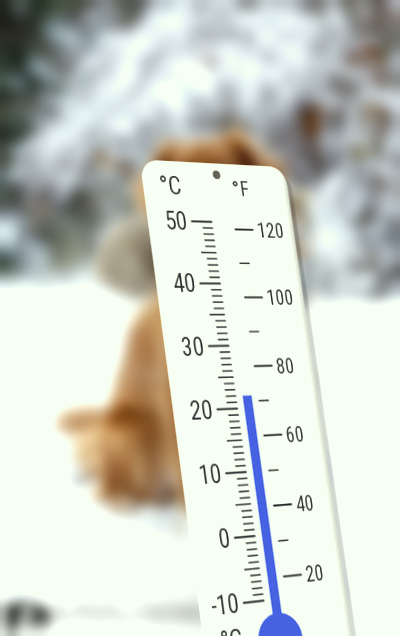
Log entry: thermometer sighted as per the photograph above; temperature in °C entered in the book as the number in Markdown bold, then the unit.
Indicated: **22** °C
